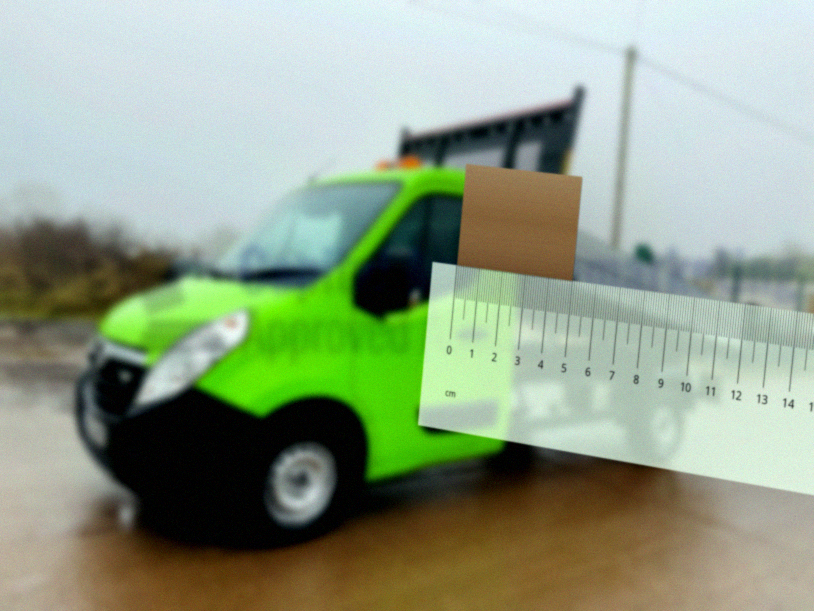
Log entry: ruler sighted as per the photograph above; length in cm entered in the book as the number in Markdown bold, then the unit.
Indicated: **5** cm
